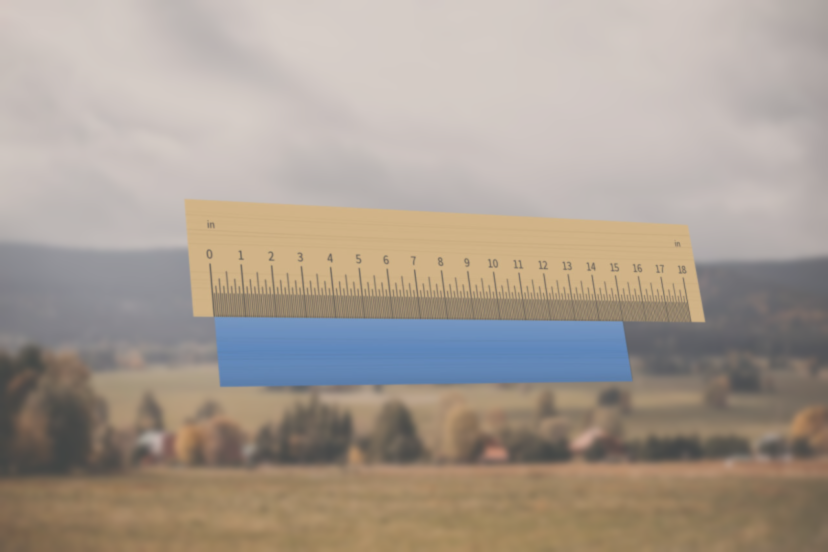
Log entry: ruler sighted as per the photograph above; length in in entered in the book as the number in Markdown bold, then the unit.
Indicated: **15** in
